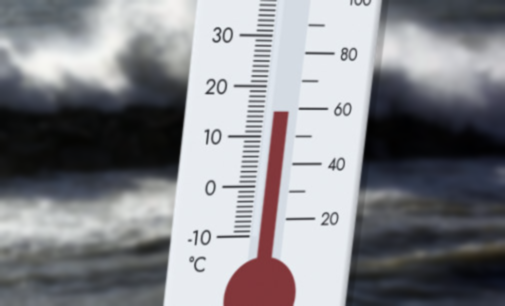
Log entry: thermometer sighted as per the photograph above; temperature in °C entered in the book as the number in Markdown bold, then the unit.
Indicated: **15** °C
